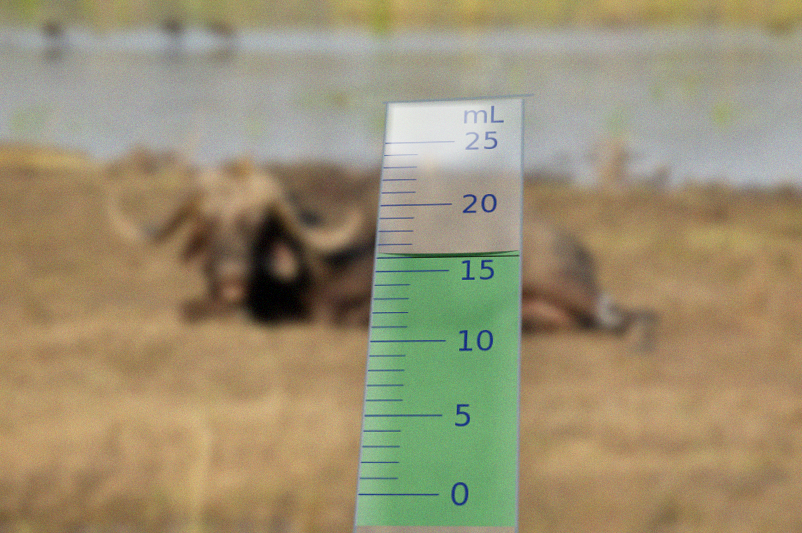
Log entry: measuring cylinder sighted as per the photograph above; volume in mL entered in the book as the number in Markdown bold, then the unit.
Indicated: **16** mL
